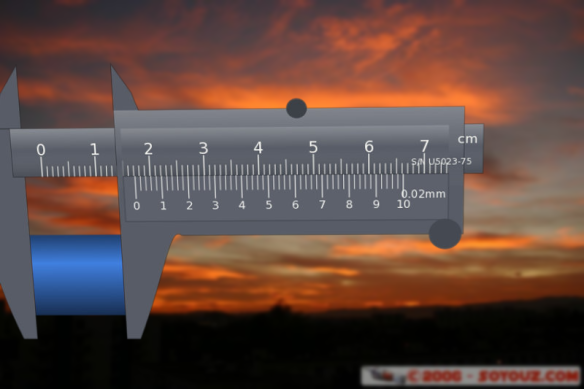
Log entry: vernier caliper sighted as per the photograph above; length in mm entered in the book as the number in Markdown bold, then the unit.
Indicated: **17.2** mm
